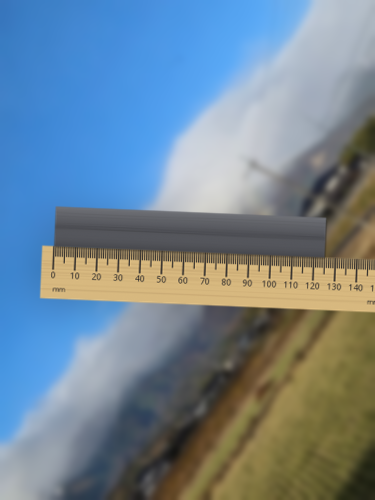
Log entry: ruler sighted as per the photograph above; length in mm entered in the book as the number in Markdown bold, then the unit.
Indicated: **125** mm
